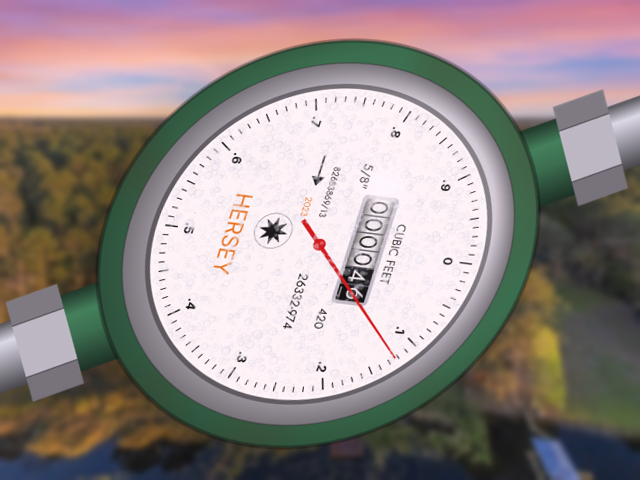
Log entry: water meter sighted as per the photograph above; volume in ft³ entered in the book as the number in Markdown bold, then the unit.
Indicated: **46.12** ft³
